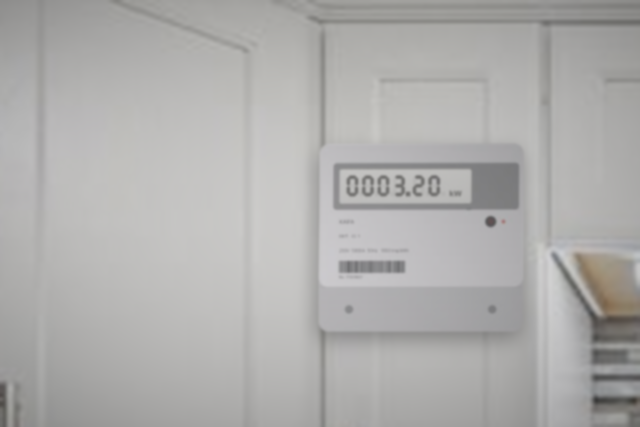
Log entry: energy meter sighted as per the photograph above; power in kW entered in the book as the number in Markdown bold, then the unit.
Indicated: **3.20** kW
